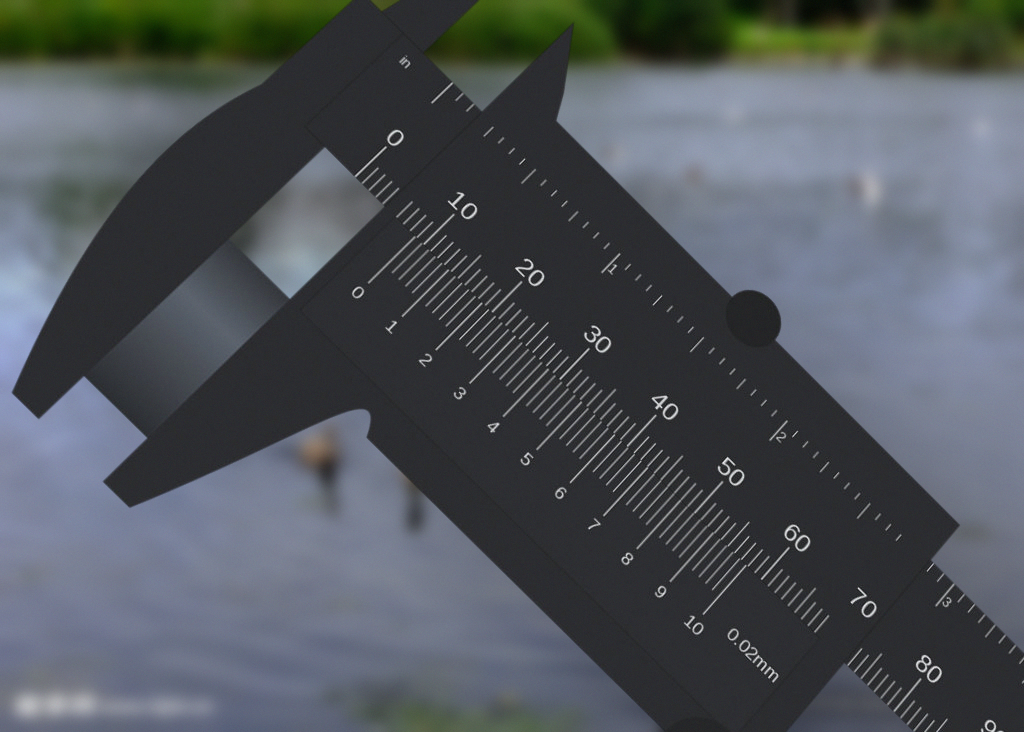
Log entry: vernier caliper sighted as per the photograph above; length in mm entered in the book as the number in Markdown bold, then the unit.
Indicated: **8.8** mm
